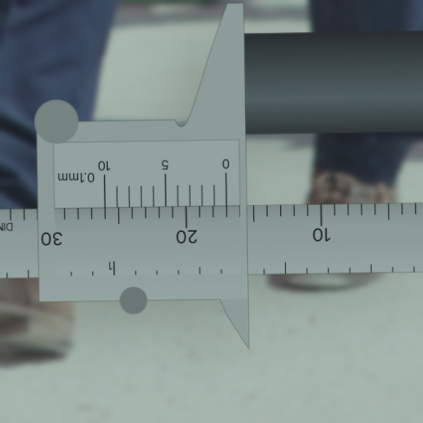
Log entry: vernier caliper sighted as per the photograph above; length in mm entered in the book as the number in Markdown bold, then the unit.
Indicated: **17.0** mm
